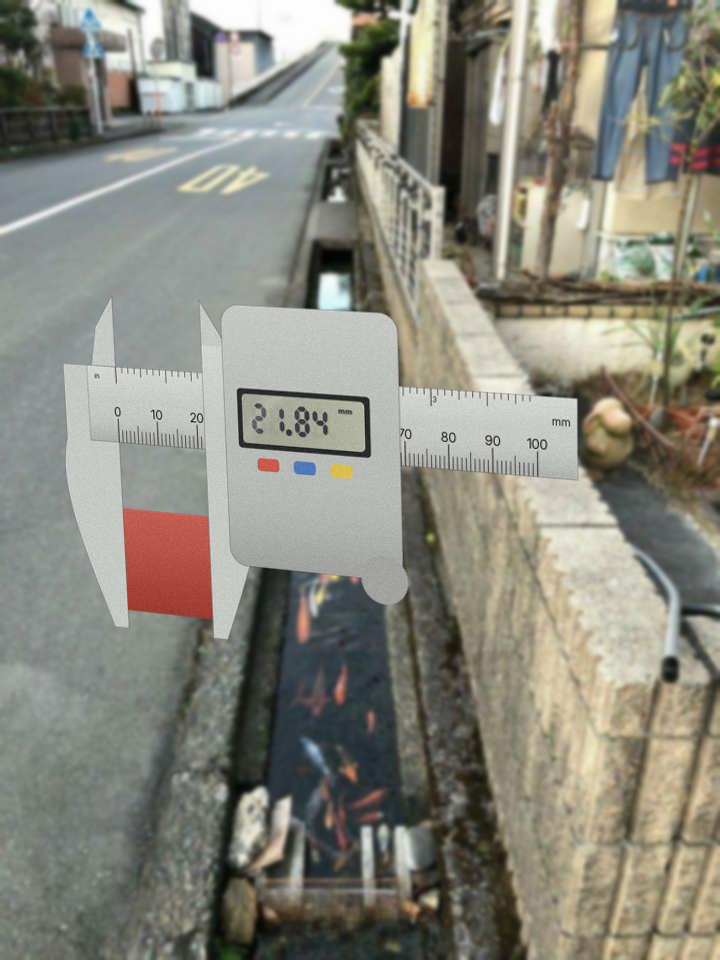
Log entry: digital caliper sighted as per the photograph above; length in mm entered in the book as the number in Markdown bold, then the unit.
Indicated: **21.84** mm
